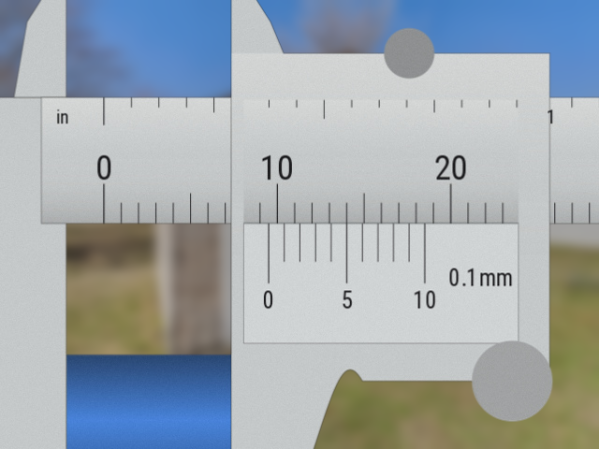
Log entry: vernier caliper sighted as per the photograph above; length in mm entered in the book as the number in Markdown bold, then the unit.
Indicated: **9.5** mm
